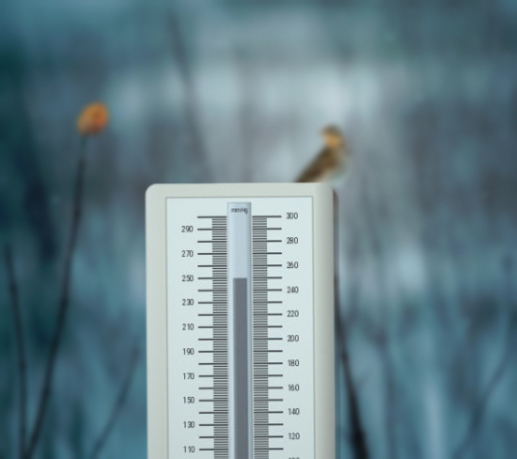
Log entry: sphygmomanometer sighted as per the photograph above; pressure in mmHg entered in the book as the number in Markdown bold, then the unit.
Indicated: **250** mmHg
